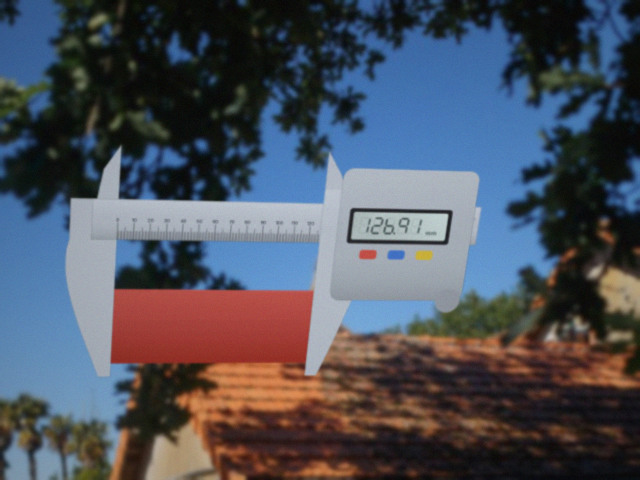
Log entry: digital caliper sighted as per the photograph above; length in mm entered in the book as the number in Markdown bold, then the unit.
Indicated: **126.91** mm
